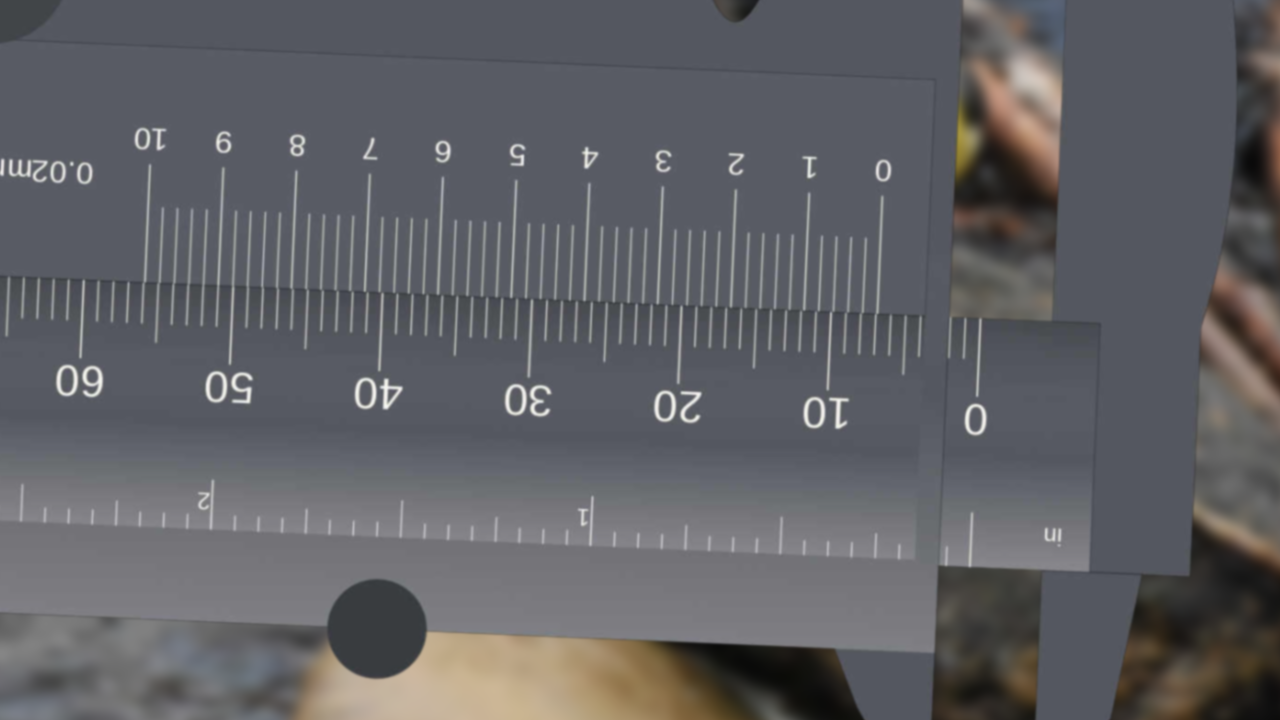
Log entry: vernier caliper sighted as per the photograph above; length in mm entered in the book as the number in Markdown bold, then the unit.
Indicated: **6.9** mm
